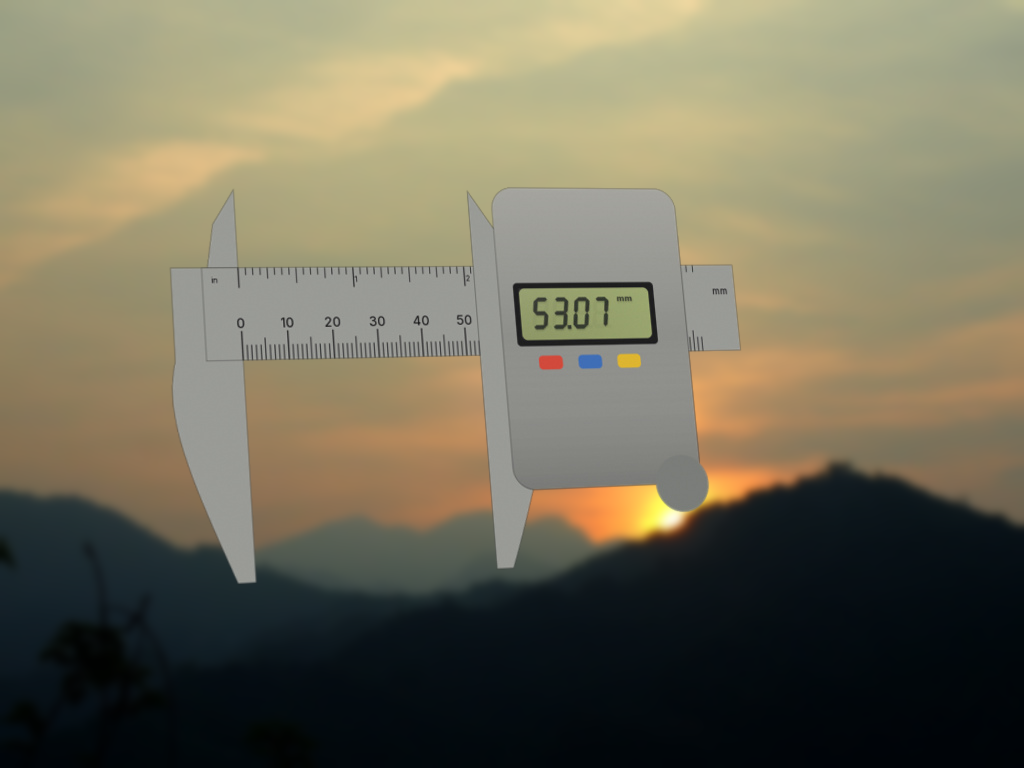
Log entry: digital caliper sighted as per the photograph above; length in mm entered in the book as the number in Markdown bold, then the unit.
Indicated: **53.07** mm
